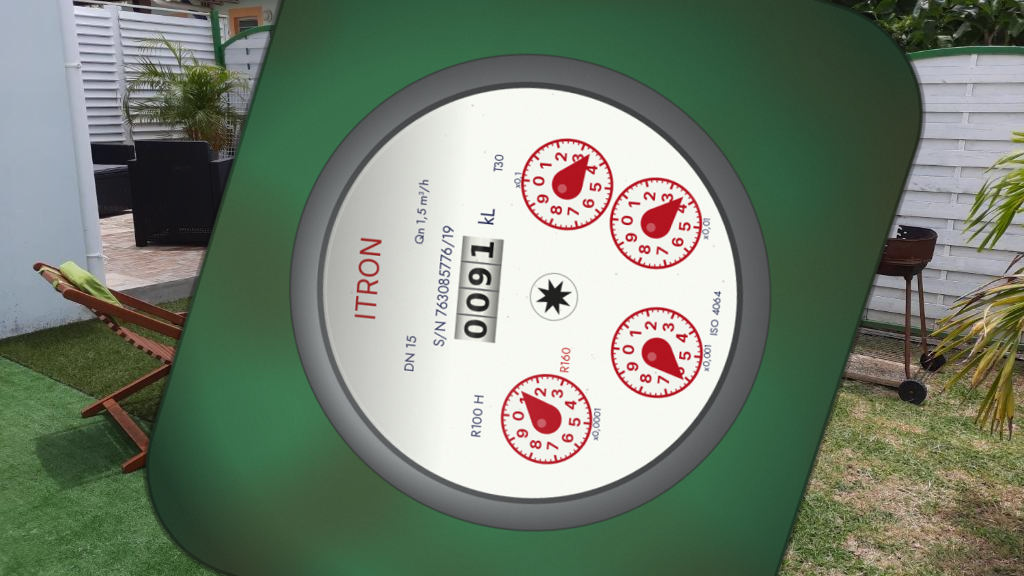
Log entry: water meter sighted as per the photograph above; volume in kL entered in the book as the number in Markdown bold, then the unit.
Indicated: **91.3361** kL
